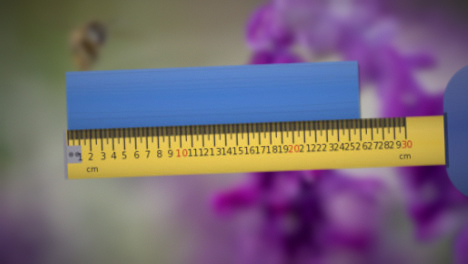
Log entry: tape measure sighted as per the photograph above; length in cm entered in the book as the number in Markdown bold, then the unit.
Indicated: **26** cm
